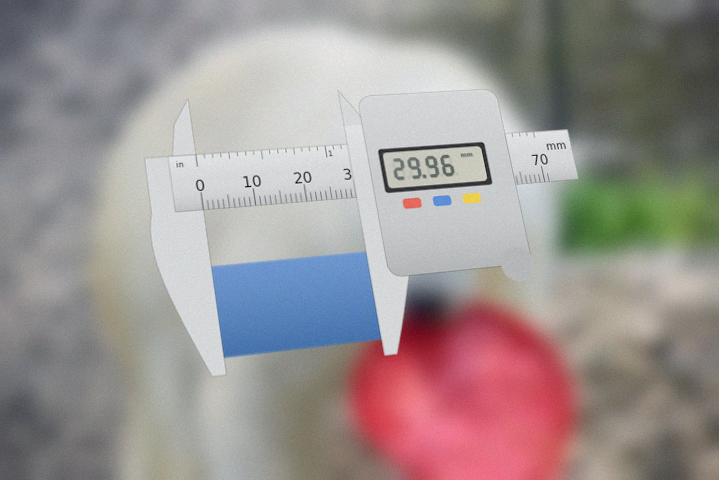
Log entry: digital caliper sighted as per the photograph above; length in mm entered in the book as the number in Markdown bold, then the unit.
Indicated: **29.96** mm
